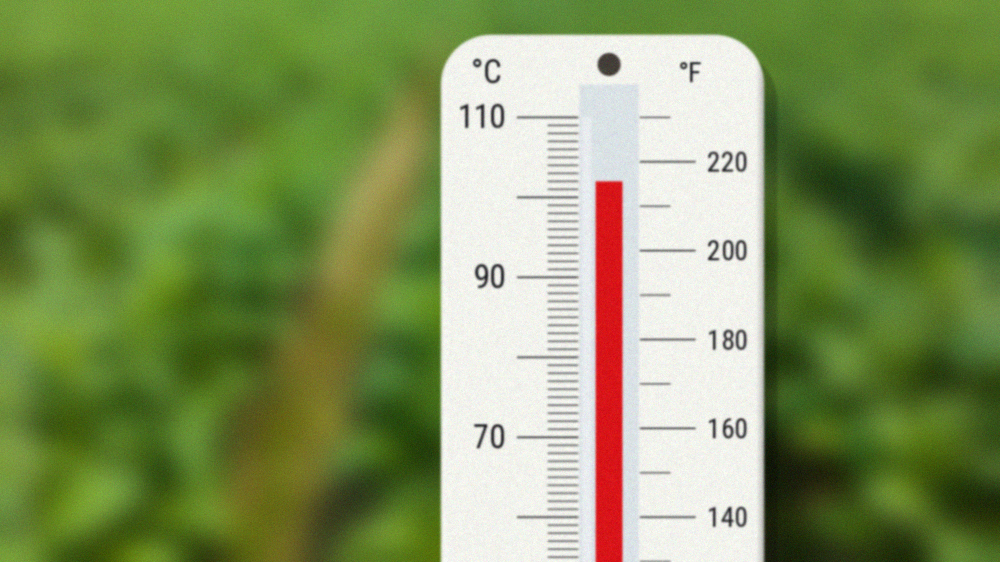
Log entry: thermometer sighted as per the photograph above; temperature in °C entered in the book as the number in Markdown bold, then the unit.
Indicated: **102** °C
